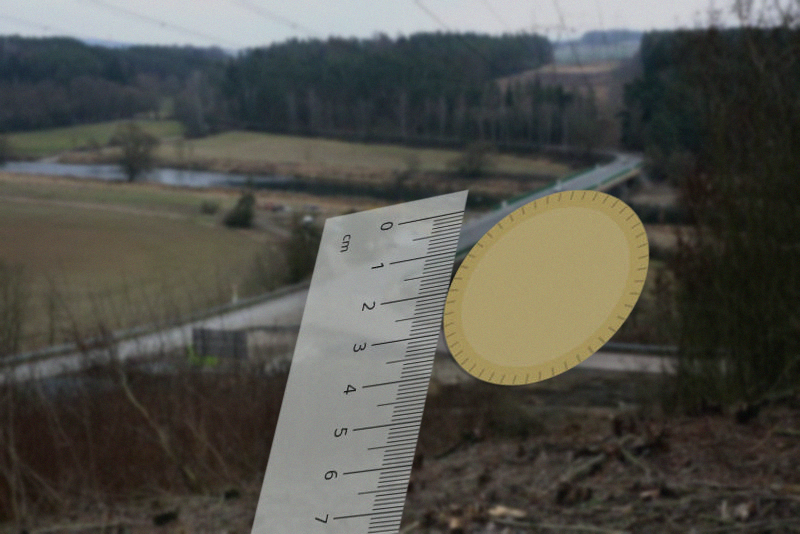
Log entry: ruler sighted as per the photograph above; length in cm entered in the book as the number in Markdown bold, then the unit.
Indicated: **4.5** cm
